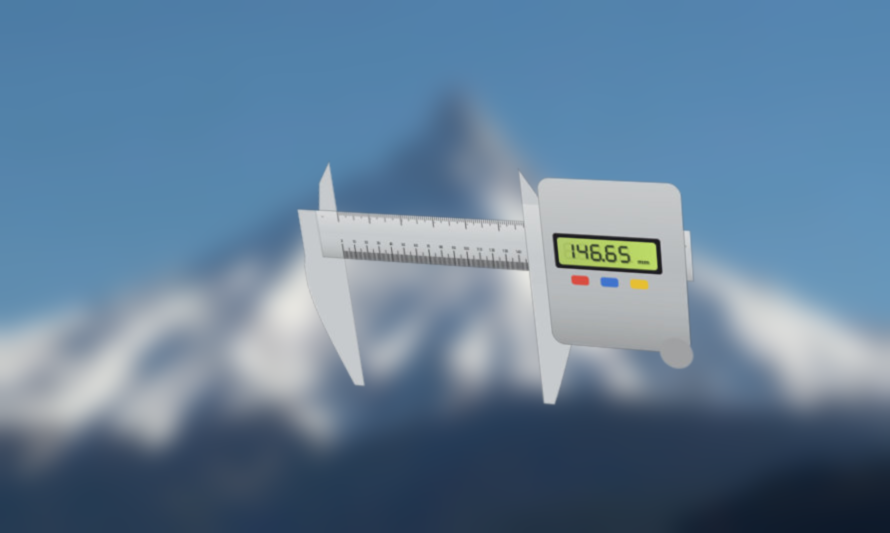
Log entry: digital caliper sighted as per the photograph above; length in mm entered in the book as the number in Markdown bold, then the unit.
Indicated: **146.65** mm
